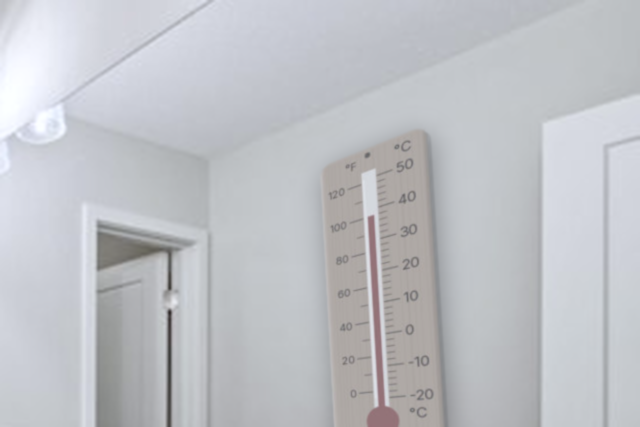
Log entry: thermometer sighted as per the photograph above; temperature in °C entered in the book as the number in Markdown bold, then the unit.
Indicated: **38** °C
